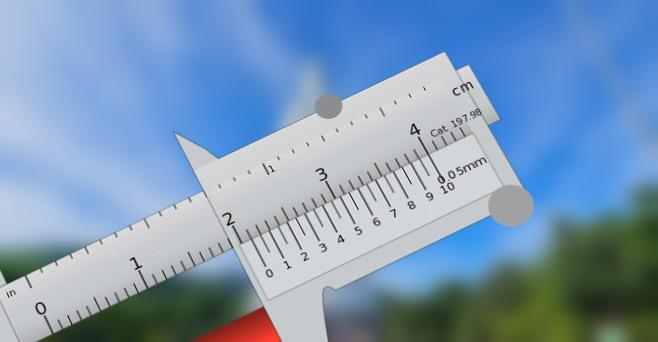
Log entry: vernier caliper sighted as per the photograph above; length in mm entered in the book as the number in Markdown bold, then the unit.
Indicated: **21.0** mm
